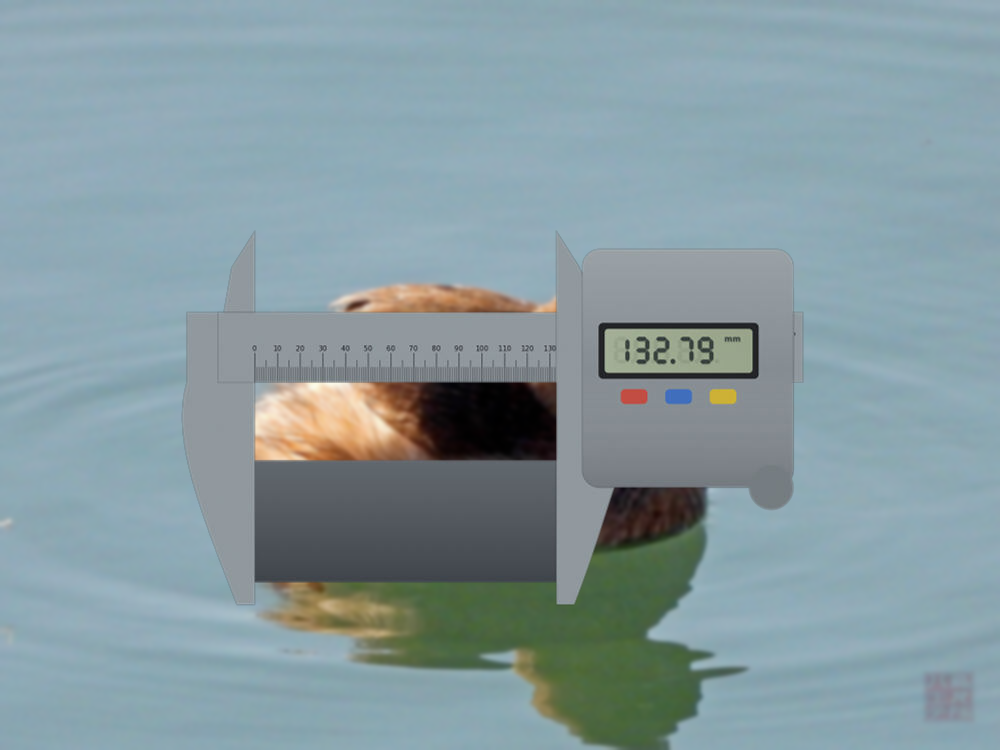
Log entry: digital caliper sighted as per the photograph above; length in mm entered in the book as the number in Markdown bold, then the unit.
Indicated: **132.79** mm
